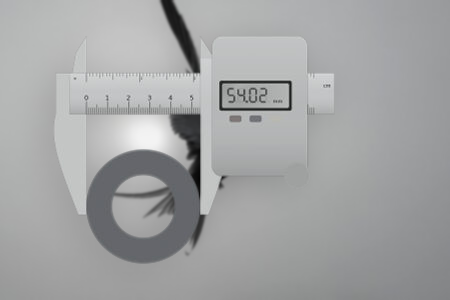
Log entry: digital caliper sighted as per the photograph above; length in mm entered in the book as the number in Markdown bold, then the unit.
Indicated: **54.02** mm
